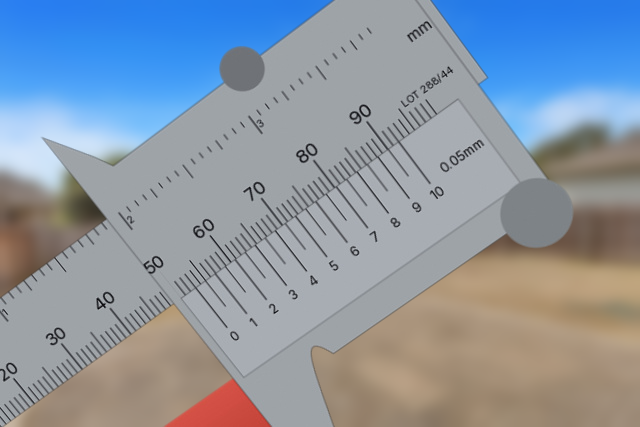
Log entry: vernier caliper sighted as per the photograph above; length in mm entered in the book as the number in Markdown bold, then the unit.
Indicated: **53.0** mm
